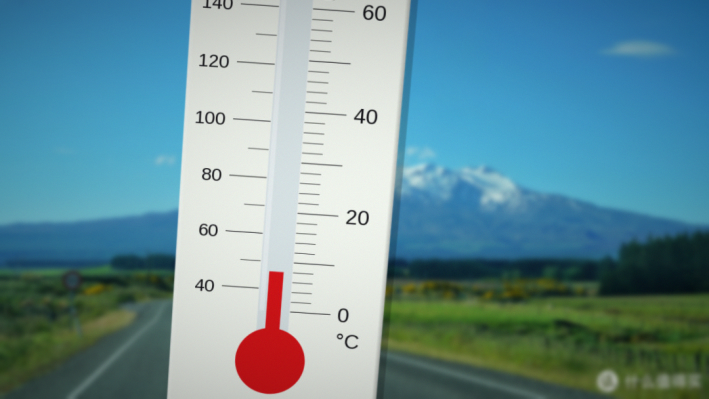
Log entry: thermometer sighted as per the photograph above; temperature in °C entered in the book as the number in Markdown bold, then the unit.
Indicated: **8** °C
